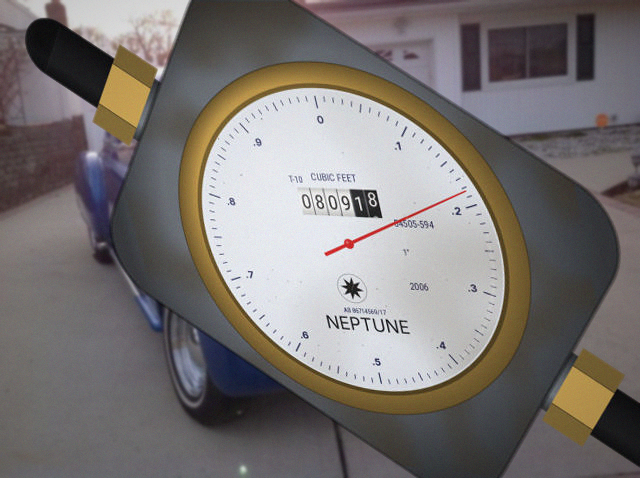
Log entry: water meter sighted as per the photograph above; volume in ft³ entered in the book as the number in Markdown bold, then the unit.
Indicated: **80918.18** ft³
